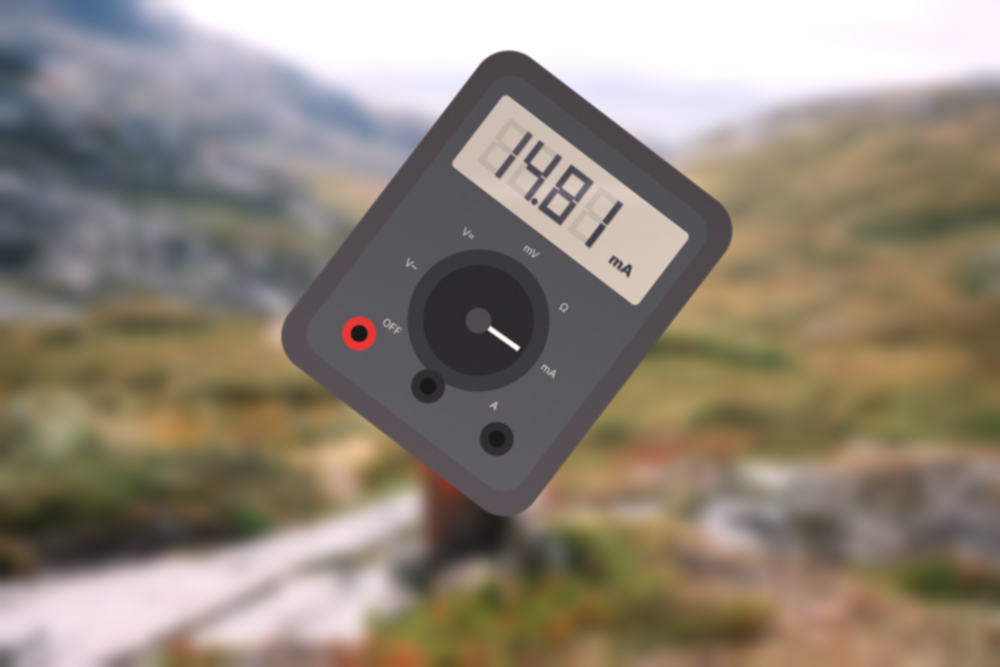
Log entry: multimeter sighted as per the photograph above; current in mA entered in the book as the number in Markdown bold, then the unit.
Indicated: **14.81** mA
